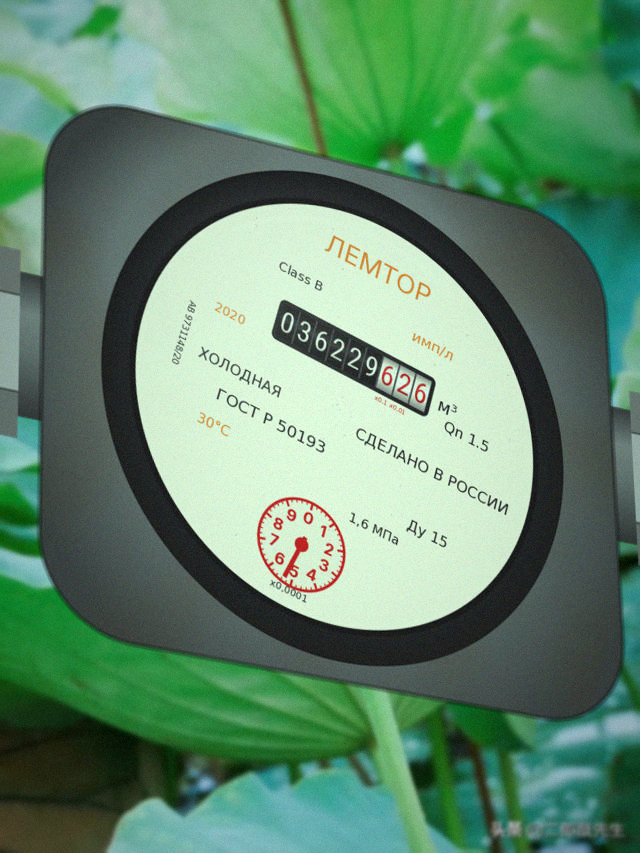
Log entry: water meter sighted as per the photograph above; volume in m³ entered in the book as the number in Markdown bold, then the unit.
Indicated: **36229.6265** m³
